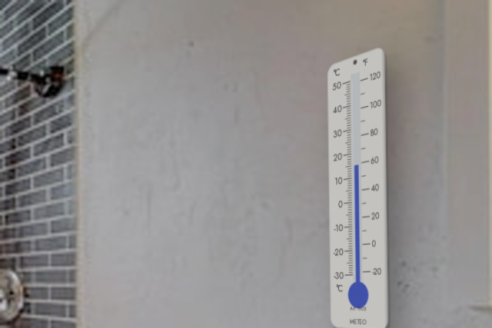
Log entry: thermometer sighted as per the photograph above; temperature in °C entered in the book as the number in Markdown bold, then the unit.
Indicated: **15** °C
